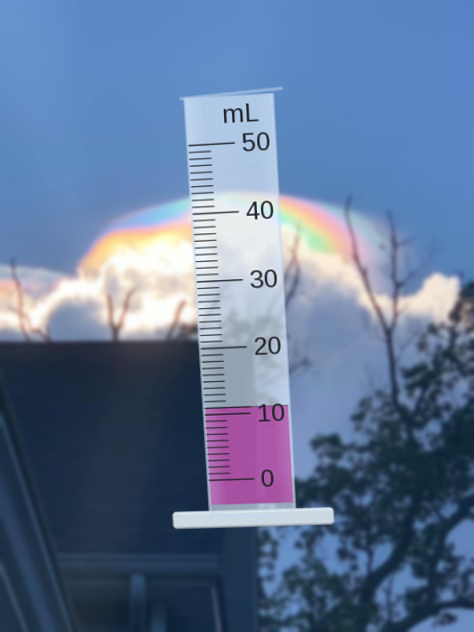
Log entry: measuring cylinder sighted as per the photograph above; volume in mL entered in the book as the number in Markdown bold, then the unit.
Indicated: **11** mL
